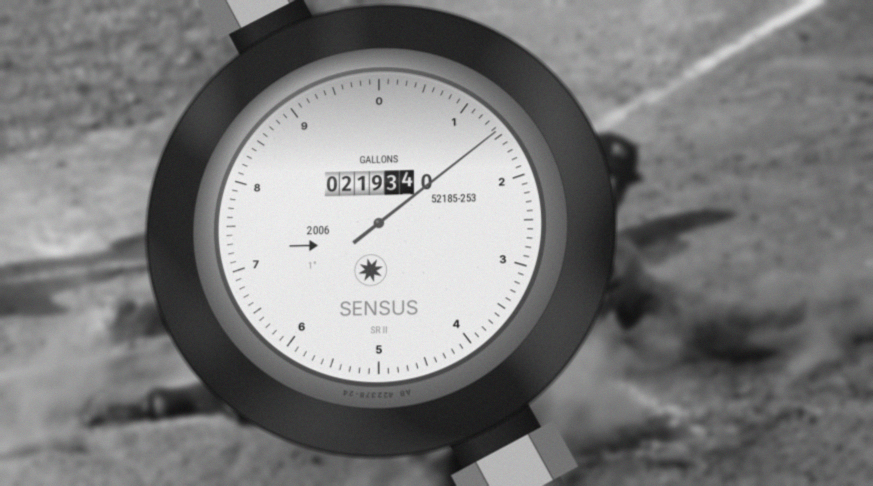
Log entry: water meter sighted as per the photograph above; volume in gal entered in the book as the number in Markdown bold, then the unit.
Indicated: **219341.4** gal
